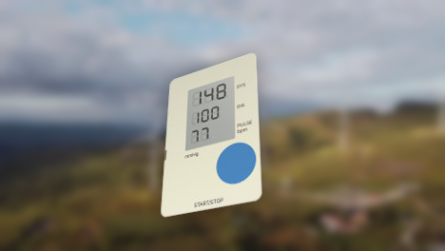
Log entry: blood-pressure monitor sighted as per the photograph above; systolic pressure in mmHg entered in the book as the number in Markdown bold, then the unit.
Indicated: **148** mmHg
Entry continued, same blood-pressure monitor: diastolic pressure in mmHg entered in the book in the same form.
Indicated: **100** mmHg
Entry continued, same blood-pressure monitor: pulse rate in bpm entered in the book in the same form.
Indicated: **77** bpm
